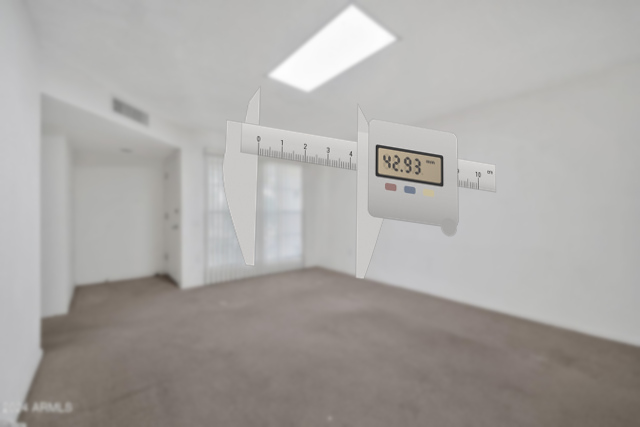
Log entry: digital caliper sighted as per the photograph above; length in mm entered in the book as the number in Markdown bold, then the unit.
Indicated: **42.93** mm
